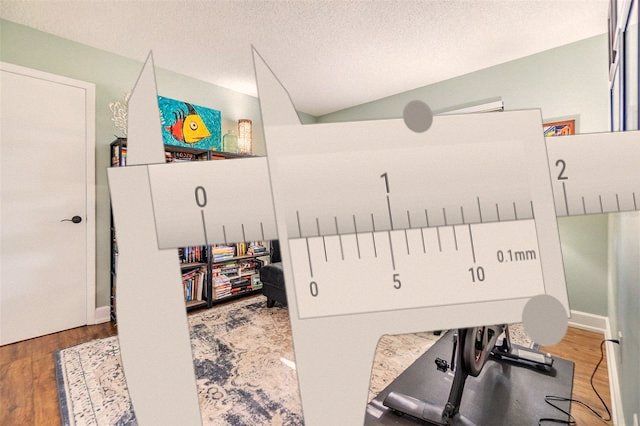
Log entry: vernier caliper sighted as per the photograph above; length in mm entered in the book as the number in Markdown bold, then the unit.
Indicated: **5.3** mm
